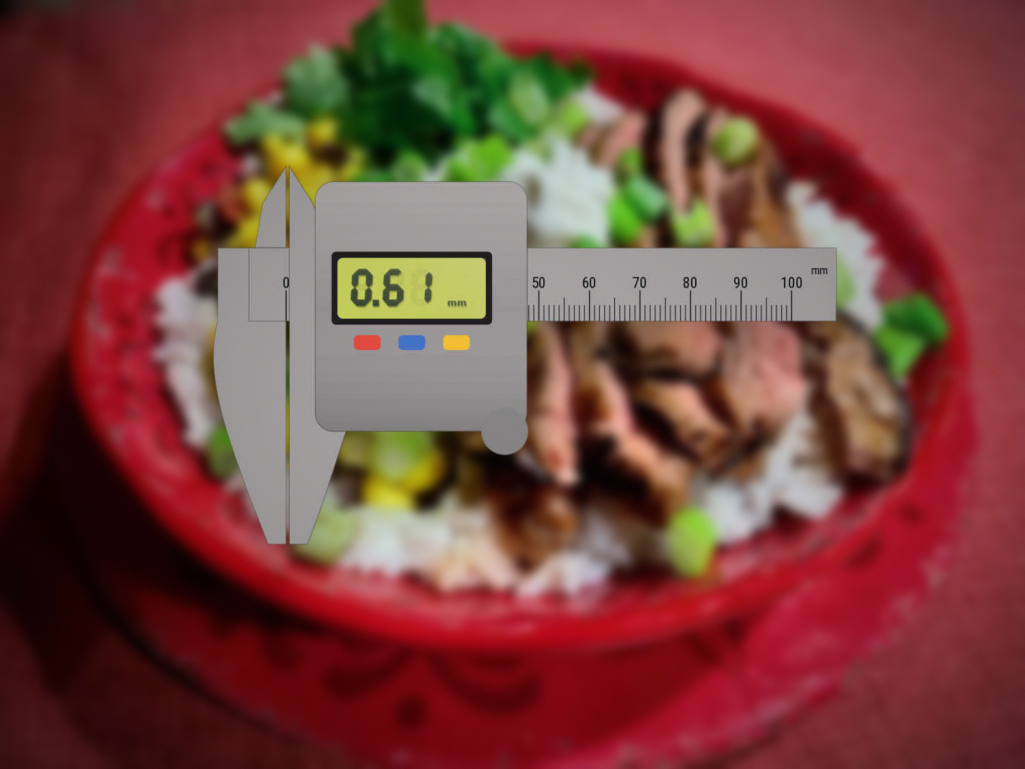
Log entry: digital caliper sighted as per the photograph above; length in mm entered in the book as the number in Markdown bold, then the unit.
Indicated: **0.61** mm
